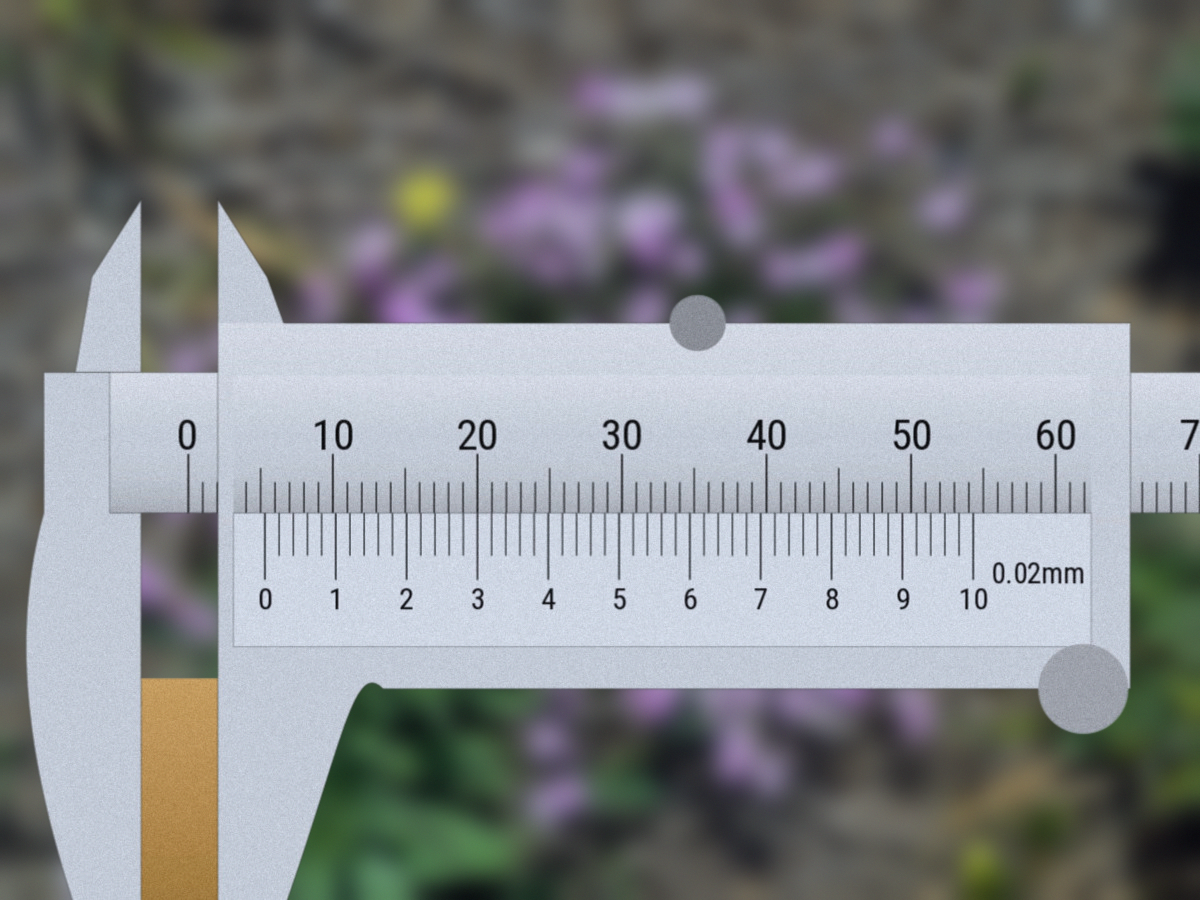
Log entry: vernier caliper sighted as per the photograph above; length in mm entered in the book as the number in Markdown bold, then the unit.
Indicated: **5.3** mm
